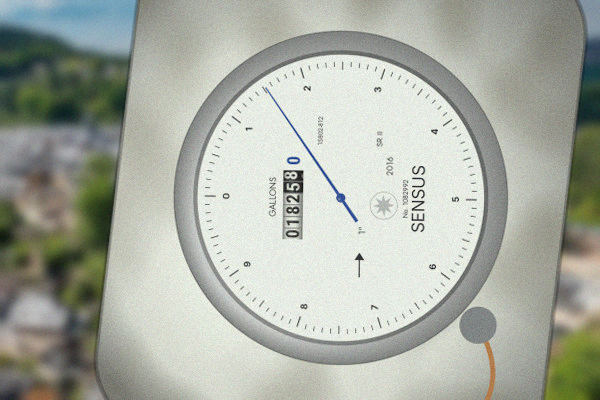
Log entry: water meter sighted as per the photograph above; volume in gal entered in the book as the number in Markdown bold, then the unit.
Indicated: **182581.5** gal
